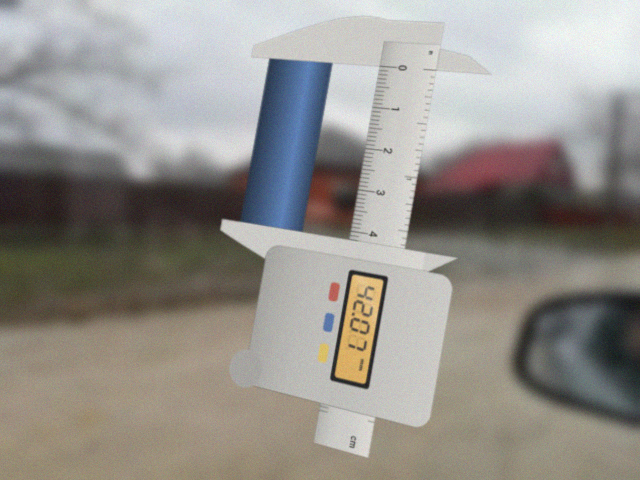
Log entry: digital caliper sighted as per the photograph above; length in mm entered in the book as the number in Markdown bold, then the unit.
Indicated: **42.07** mm
